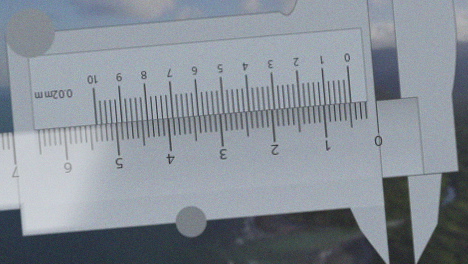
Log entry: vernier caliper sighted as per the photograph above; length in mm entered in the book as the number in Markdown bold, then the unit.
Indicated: **4.8** mm
